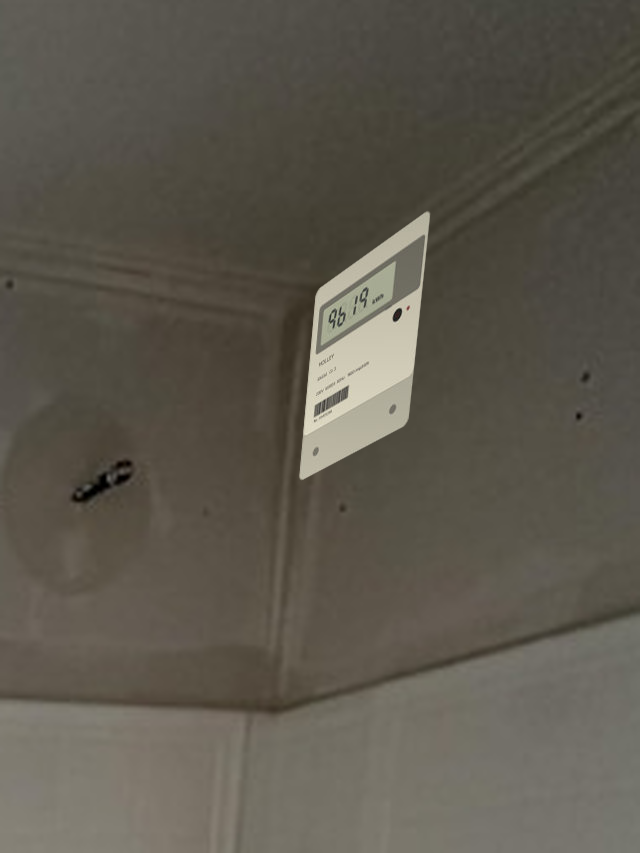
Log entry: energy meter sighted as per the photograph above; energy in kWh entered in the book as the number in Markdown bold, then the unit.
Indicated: **9619** kWh
